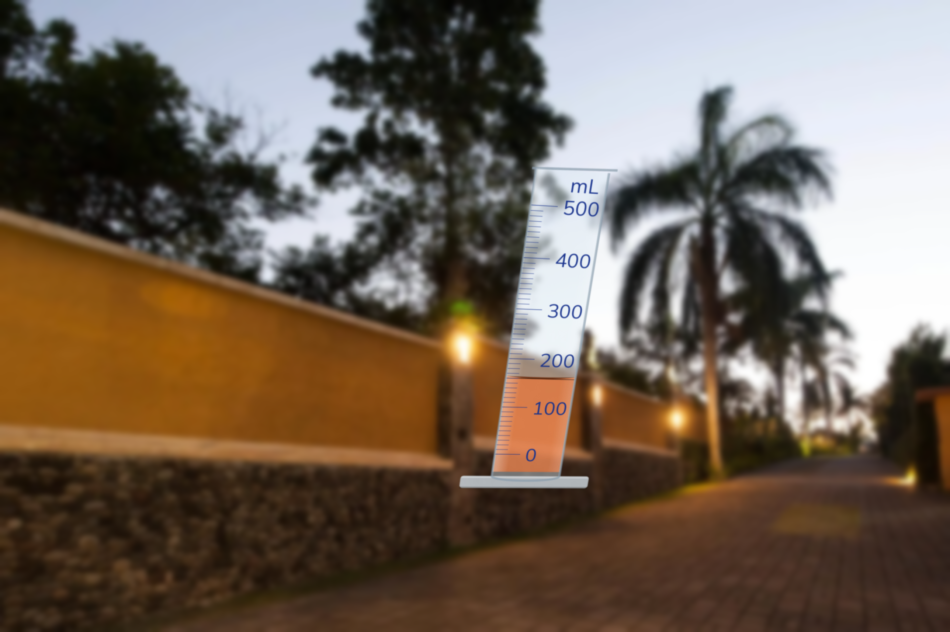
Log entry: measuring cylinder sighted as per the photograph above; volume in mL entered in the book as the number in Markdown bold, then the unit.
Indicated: **160** mL
